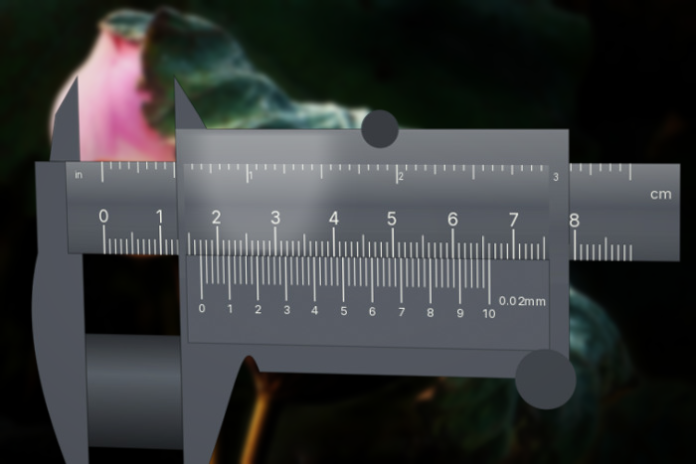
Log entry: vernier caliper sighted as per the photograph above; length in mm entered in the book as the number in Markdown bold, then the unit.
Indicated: **17.0** mm
